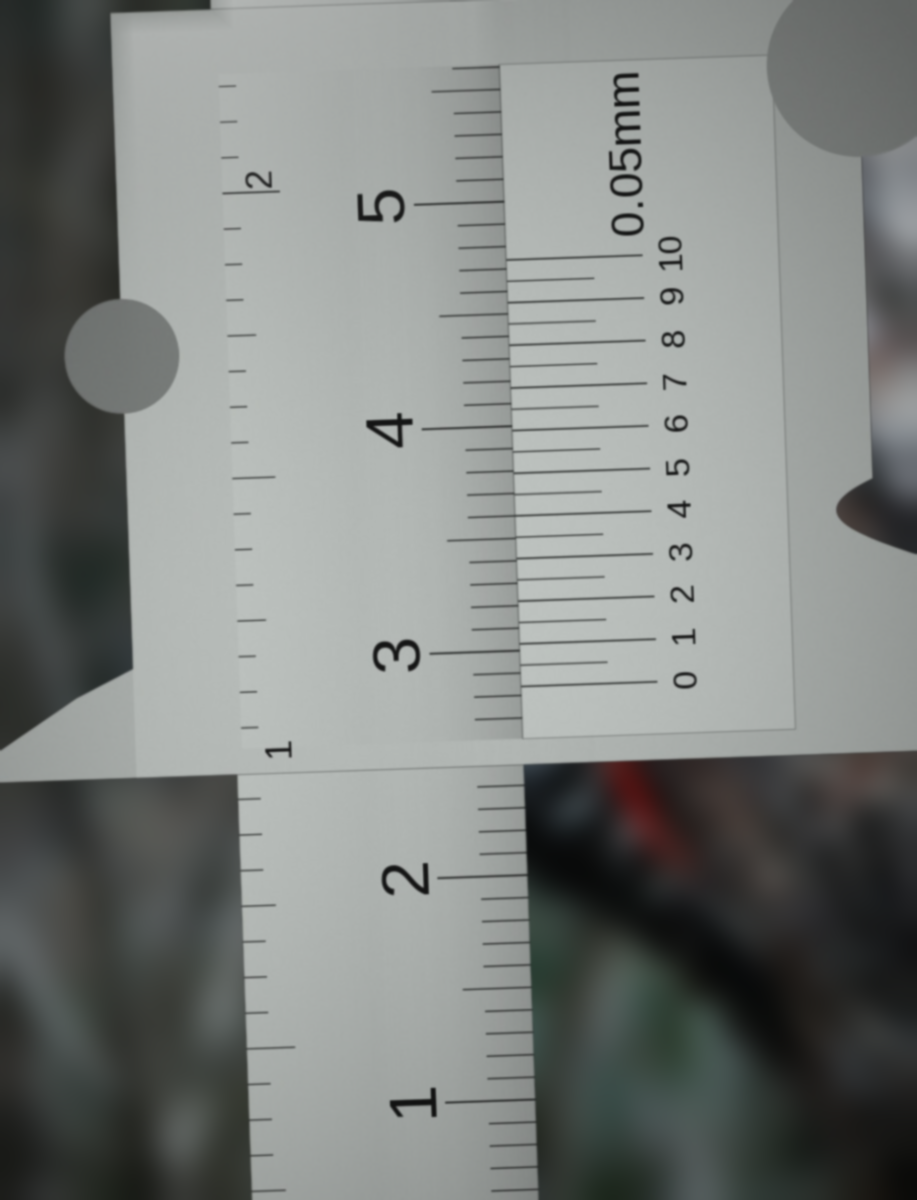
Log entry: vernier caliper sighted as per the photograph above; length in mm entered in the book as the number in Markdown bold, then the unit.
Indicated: **28.4** mm
